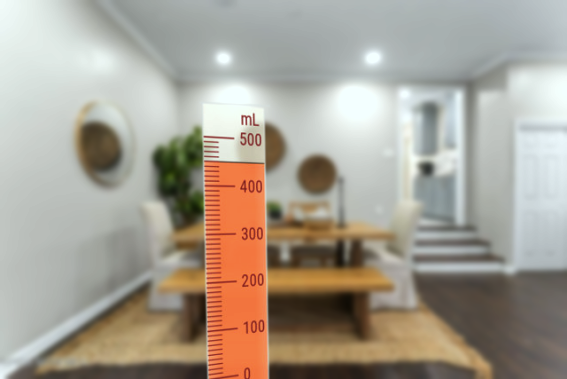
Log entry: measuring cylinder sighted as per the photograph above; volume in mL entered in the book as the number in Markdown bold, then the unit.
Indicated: **450** mL
